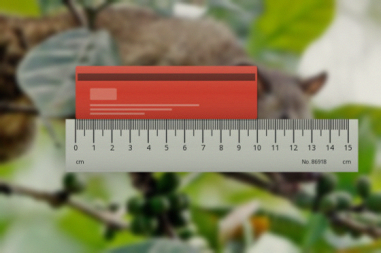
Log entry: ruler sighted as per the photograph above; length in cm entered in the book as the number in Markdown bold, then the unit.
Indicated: **10** cm
